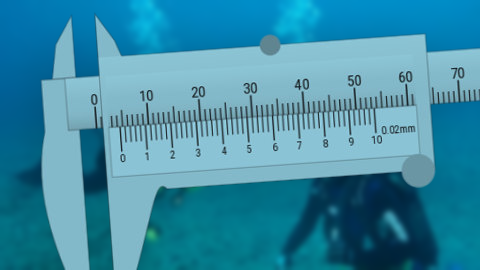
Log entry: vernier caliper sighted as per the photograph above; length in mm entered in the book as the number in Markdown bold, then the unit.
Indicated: **4.5** mm
